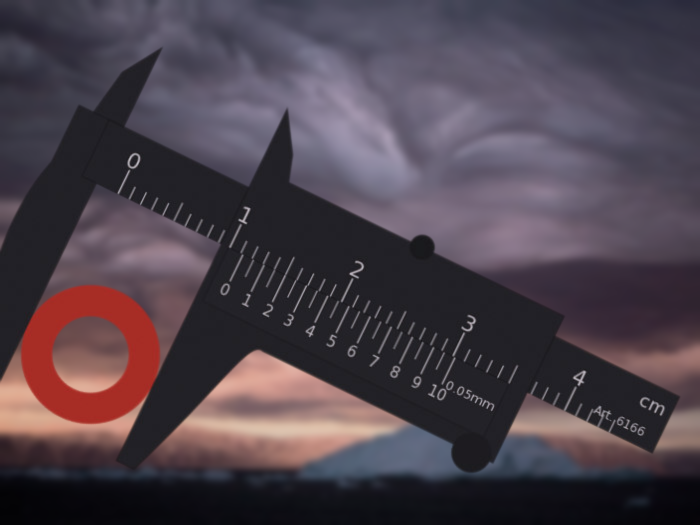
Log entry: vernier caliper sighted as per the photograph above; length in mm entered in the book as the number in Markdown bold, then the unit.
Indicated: **11.2** mm
